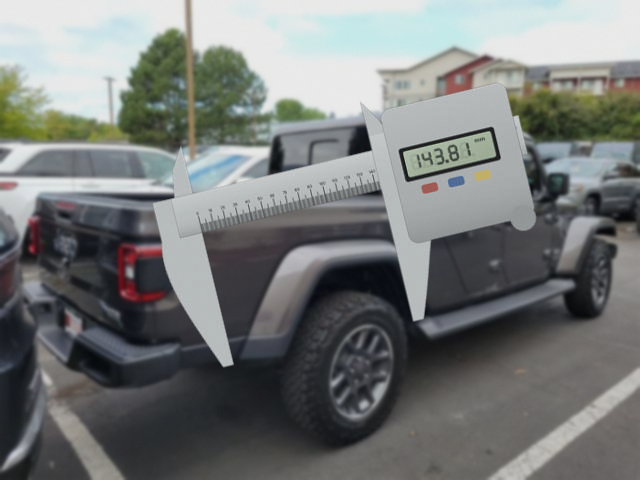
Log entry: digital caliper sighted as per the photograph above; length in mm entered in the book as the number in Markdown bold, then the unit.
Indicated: **143.81** mm
